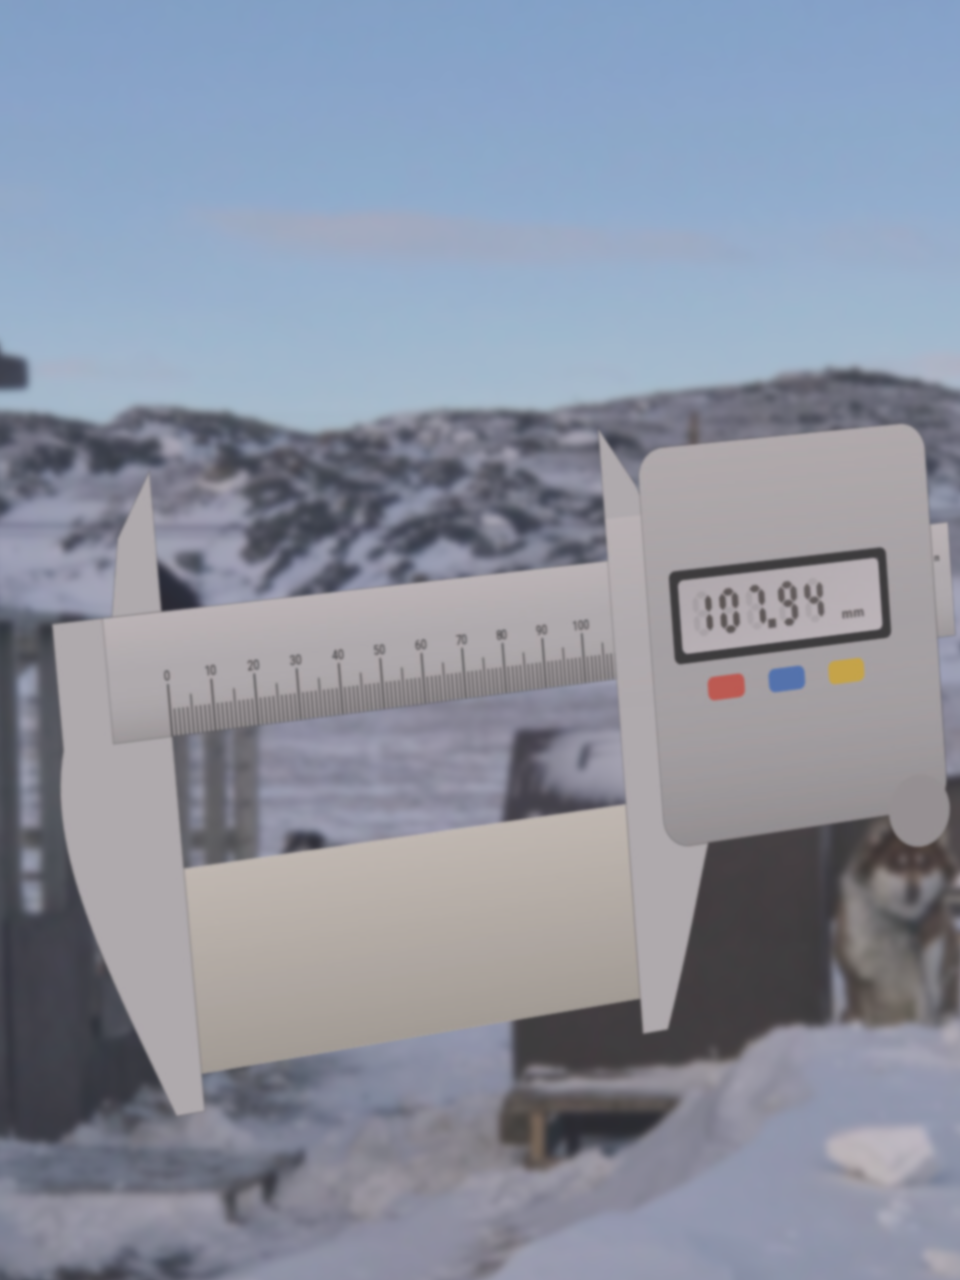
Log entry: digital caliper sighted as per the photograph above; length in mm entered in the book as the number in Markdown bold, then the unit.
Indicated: **107.94** mm
